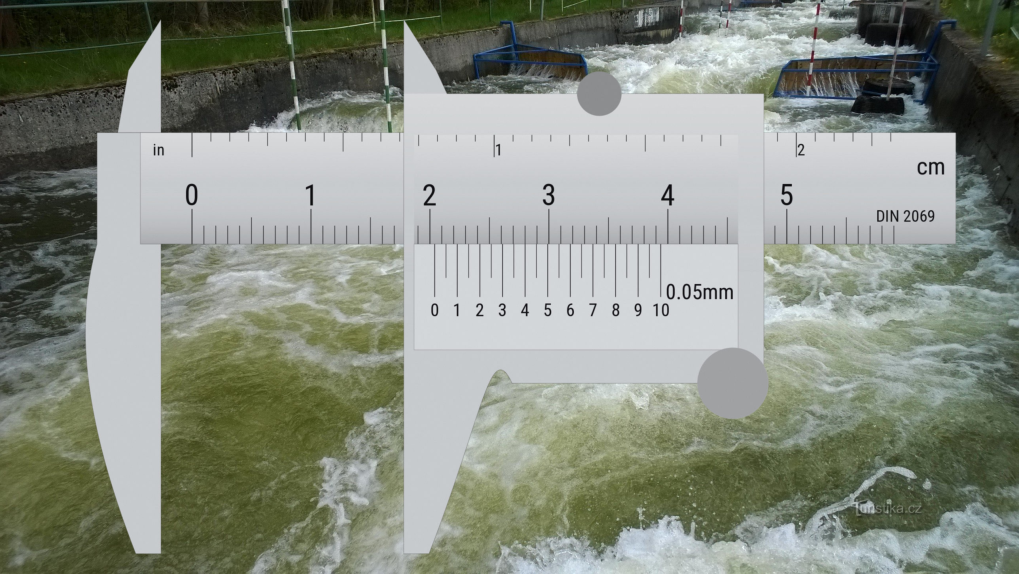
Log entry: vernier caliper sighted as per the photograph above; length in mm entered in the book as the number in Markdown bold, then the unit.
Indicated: **20.4** mm
